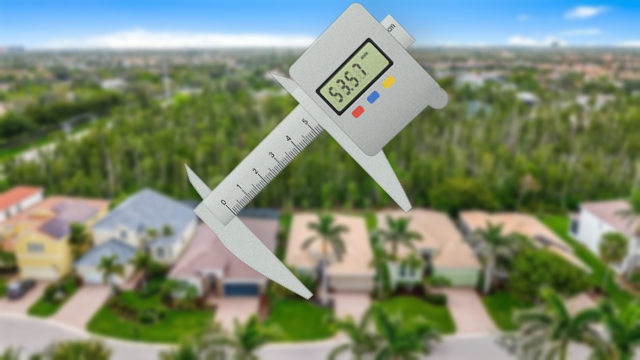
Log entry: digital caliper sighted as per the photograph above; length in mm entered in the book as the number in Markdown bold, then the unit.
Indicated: **53.57** mm
